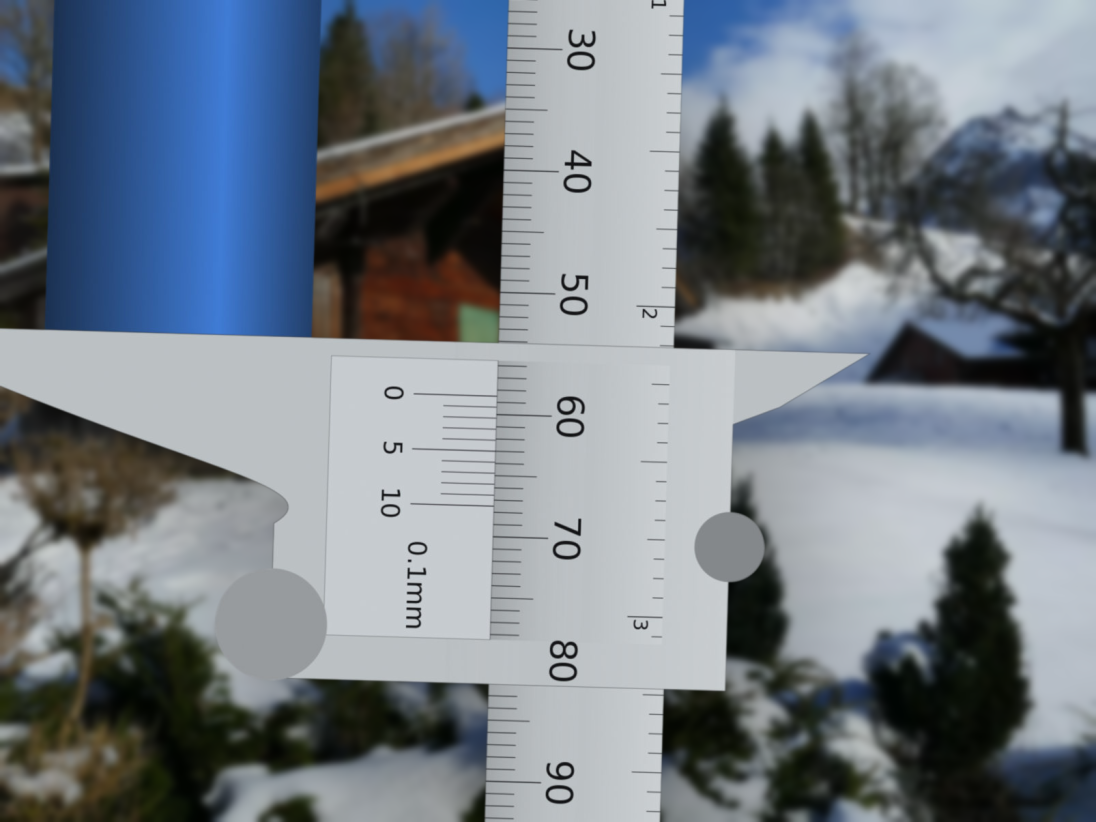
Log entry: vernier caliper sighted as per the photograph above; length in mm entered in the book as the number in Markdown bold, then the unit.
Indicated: **58.5** mm
